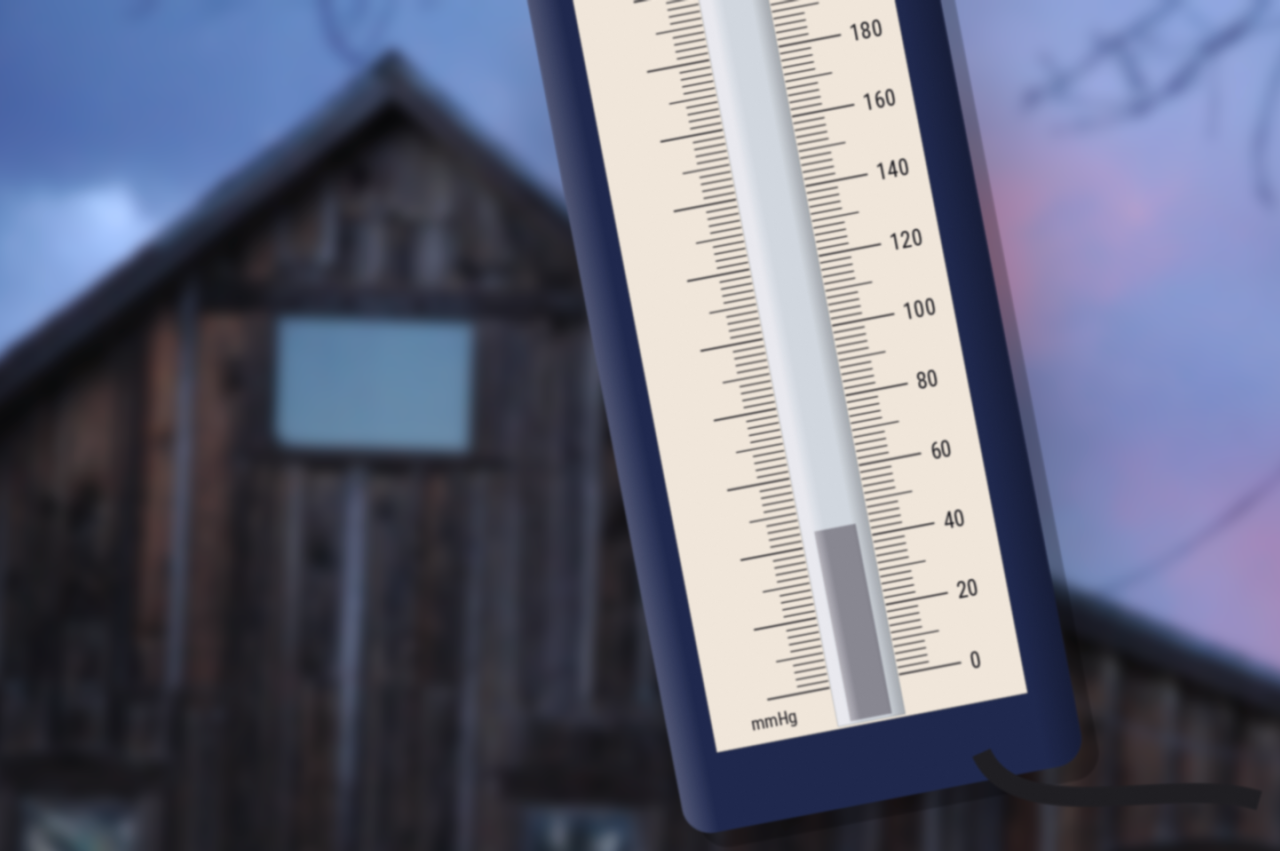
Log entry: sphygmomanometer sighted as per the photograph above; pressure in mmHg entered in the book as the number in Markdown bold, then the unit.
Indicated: **44** mmHg
